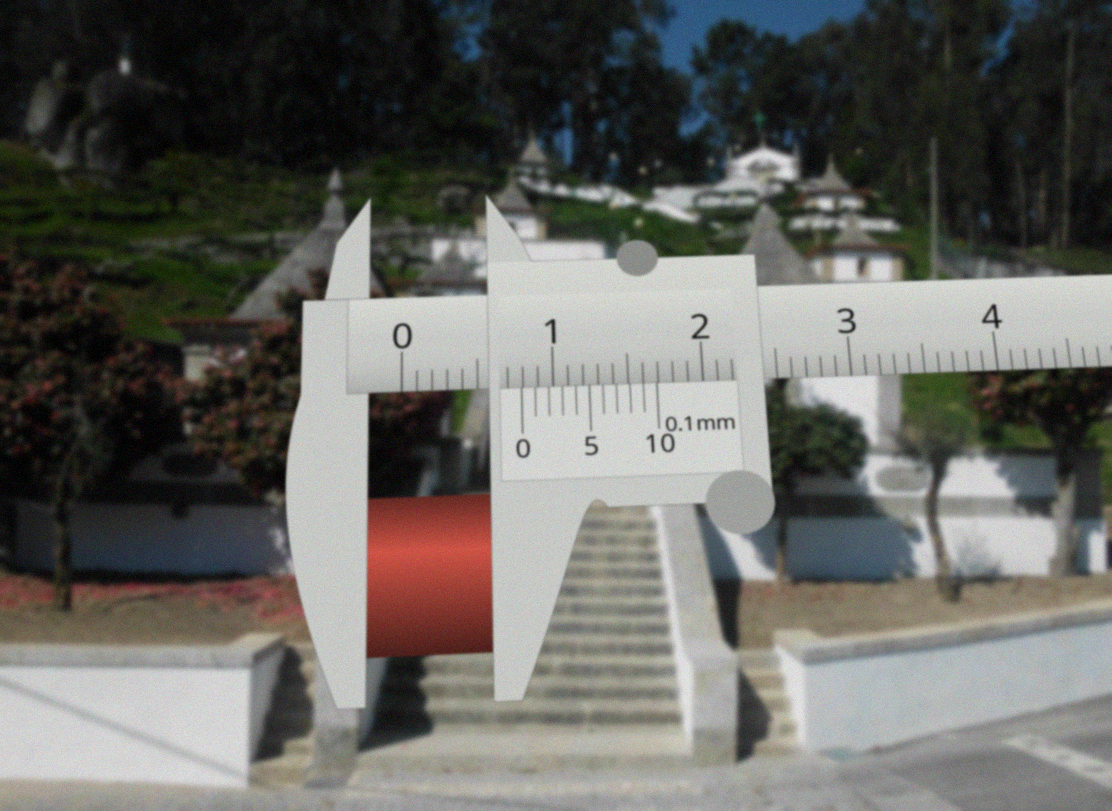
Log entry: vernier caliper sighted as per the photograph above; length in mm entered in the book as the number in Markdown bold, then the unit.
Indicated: **7.9** mm
